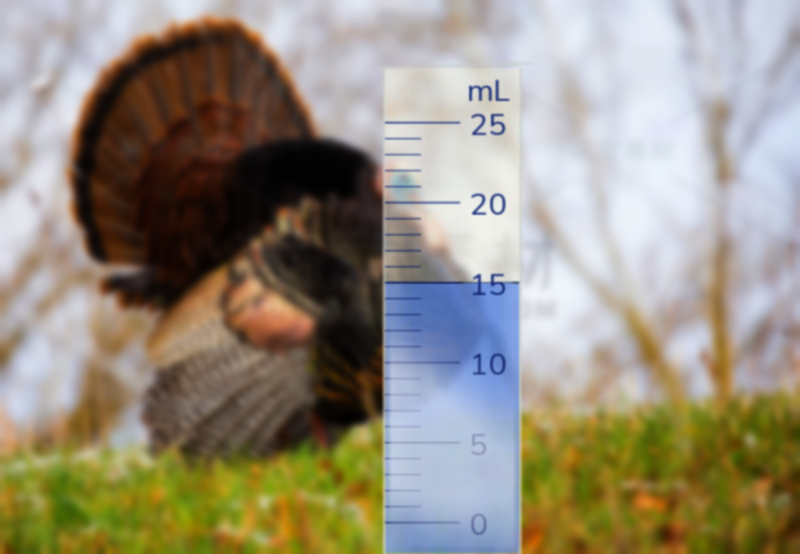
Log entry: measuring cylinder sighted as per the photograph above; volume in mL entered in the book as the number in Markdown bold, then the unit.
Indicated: **15** mL
